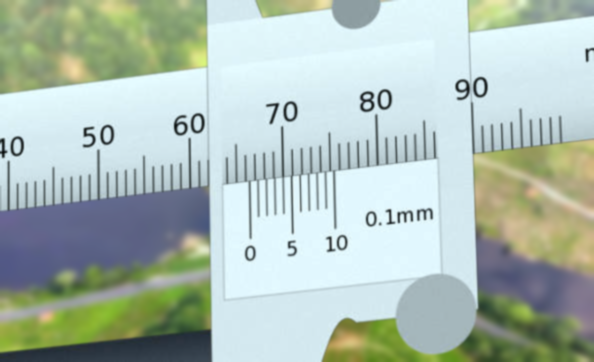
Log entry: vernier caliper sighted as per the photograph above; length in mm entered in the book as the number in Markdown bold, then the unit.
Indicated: **66.4** mm
